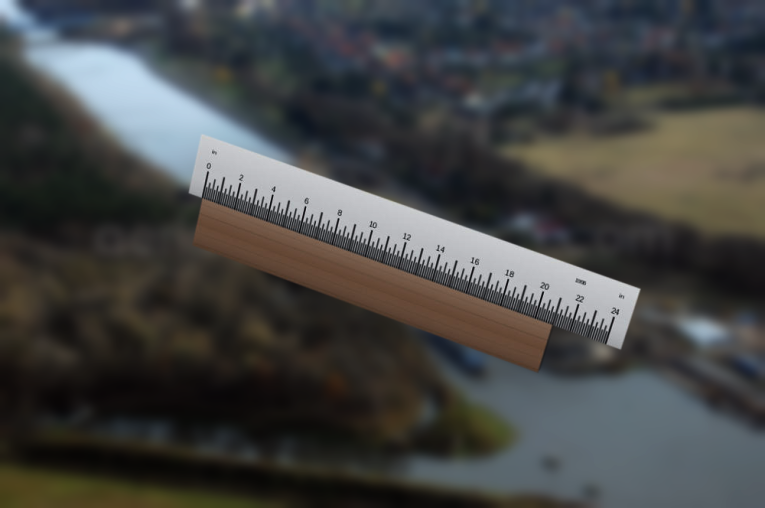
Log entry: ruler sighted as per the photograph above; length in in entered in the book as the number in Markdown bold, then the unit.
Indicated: **21** in
